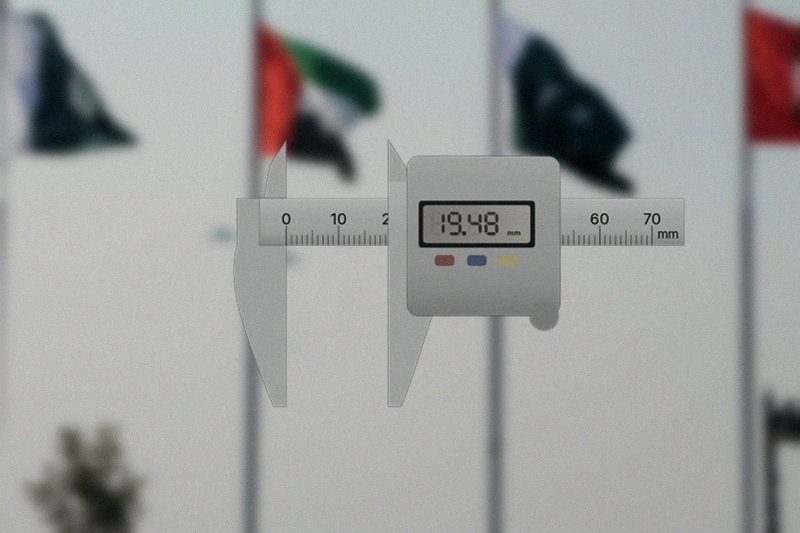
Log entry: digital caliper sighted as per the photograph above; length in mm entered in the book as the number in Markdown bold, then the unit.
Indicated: **19.48** mm
